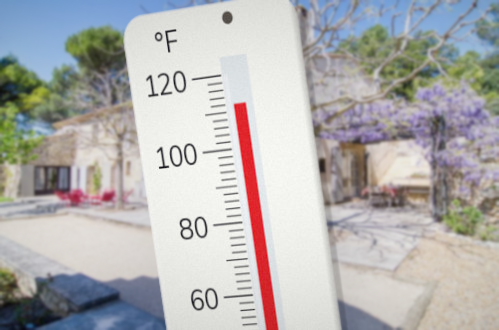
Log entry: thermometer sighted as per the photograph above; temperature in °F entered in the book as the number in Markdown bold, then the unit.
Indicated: **112** °F
